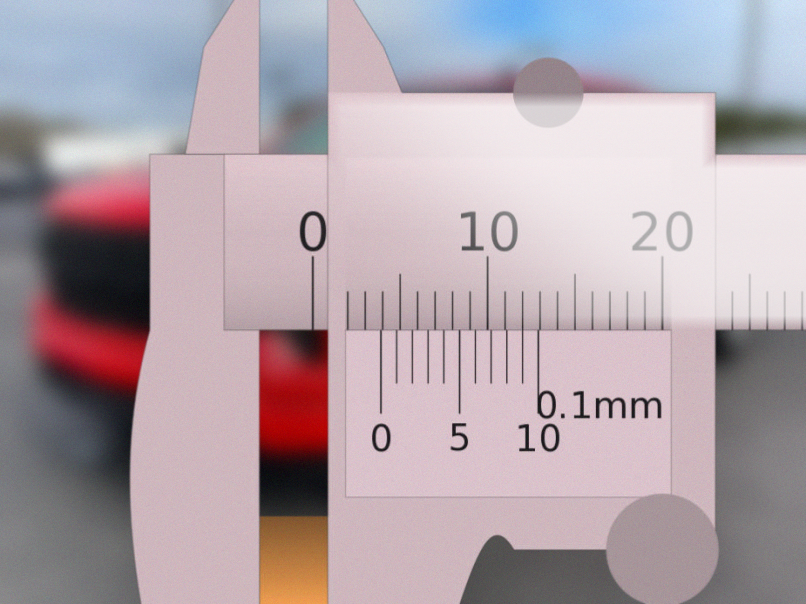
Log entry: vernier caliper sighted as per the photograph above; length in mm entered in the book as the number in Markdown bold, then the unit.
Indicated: **3.9** mm
